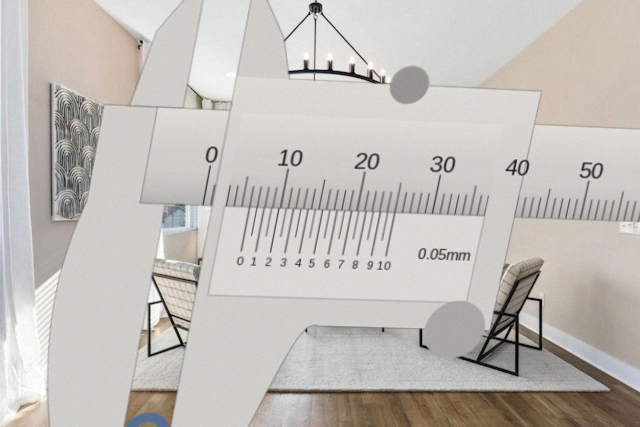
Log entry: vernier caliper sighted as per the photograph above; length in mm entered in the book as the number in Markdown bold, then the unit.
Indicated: **6.0** mm
